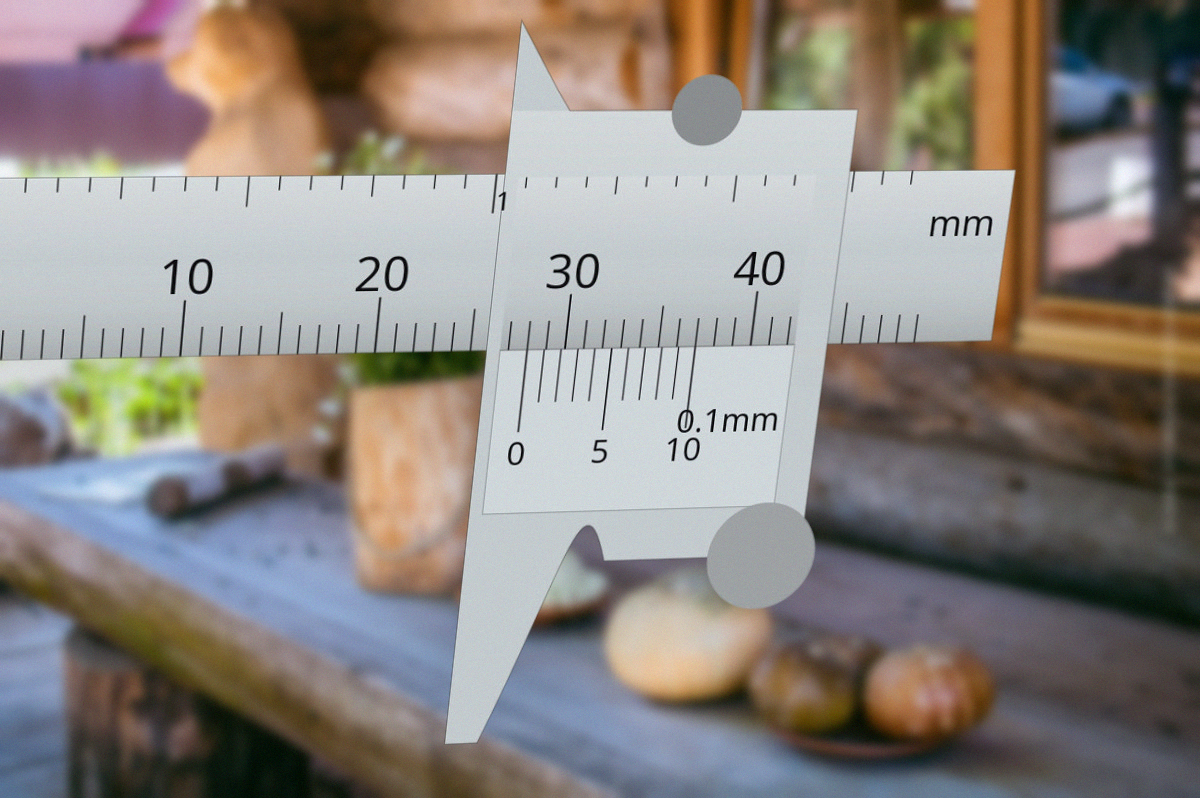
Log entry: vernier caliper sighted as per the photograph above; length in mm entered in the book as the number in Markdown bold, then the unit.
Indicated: **28.0** mm
